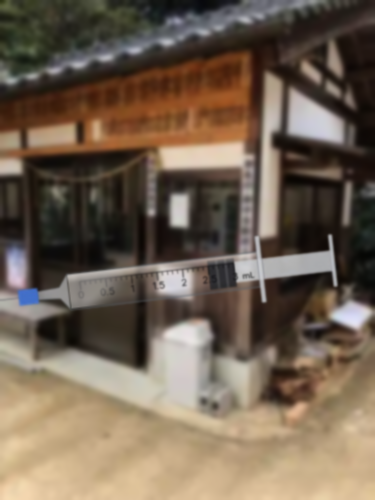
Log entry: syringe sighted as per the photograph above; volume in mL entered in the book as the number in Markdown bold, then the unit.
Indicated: **2.5** mL
